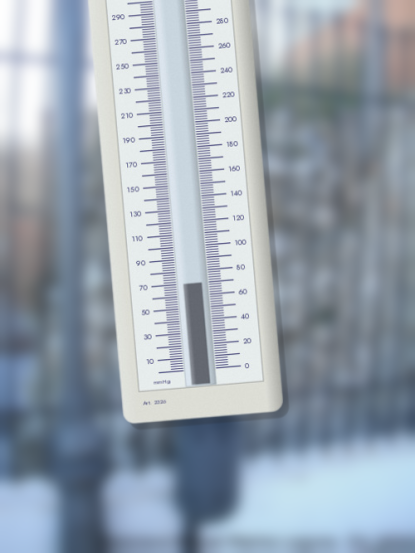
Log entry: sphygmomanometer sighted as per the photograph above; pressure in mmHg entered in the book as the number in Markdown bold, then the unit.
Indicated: **70** mmHg
